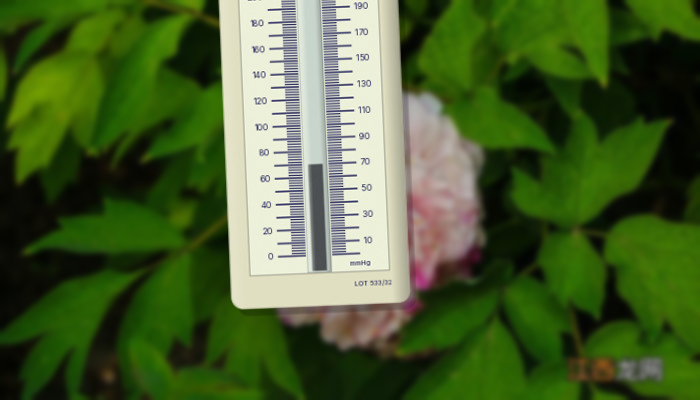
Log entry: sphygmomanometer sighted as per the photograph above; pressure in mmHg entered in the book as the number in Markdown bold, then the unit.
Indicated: **70** mmHg
